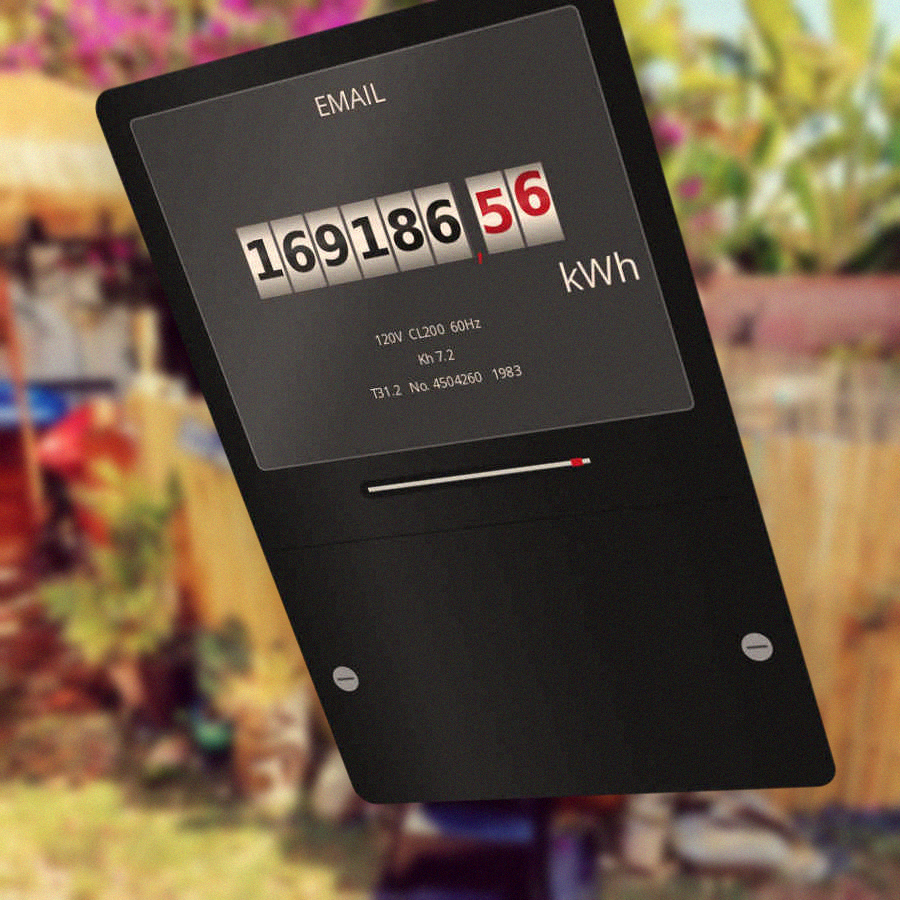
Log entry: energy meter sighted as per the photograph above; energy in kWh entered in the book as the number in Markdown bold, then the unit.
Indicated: **169186.56** kWh
